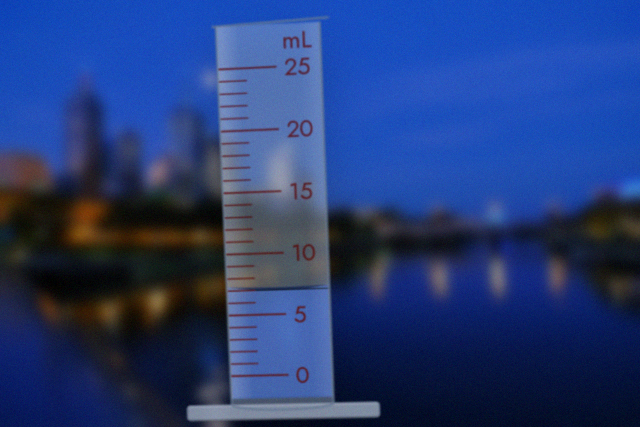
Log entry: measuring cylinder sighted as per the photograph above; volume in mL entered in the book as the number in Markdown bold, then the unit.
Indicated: **7** mL
